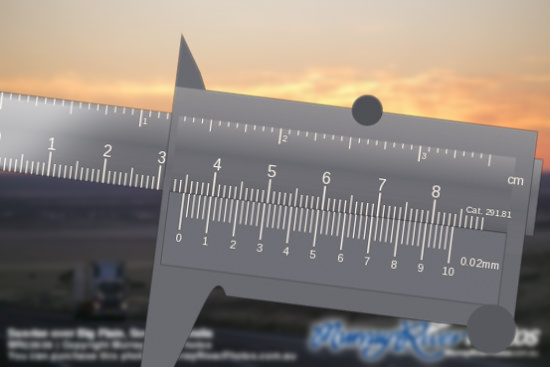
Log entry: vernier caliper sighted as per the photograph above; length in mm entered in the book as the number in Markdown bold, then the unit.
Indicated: **34.8** mm
